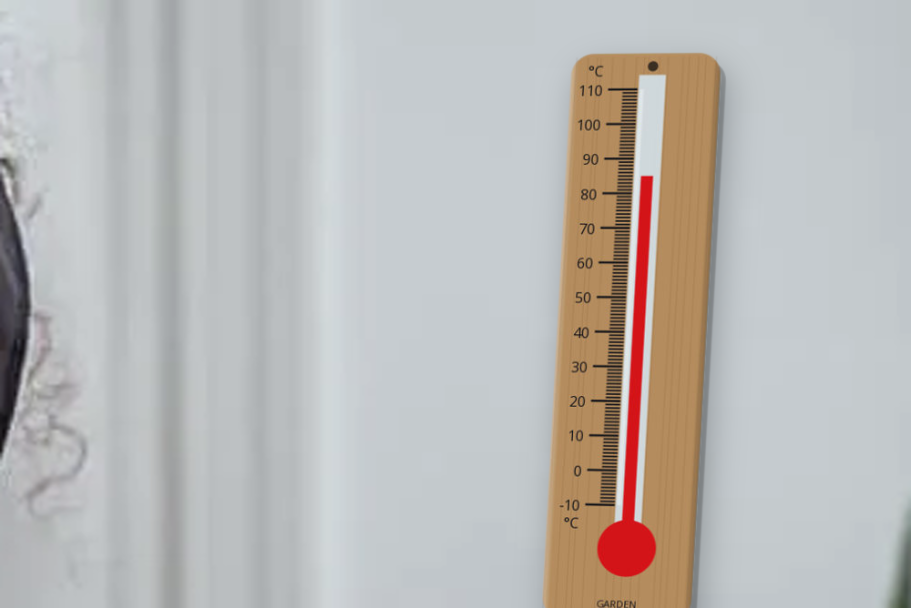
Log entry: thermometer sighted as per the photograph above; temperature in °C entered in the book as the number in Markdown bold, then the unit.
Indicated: **85** °C
